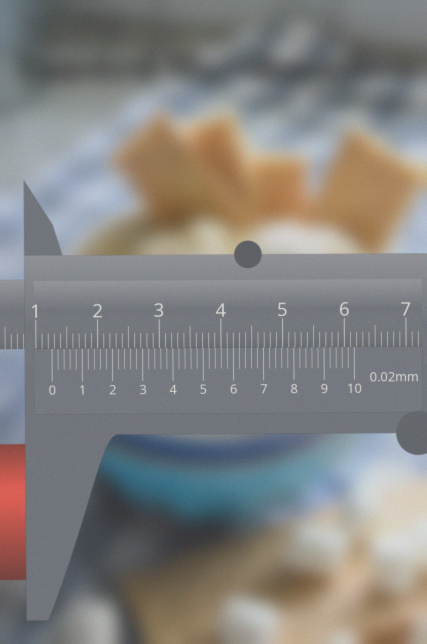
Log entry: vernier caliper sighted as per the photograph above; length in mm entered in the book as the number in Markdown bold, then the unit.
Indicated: **12.6** mm
